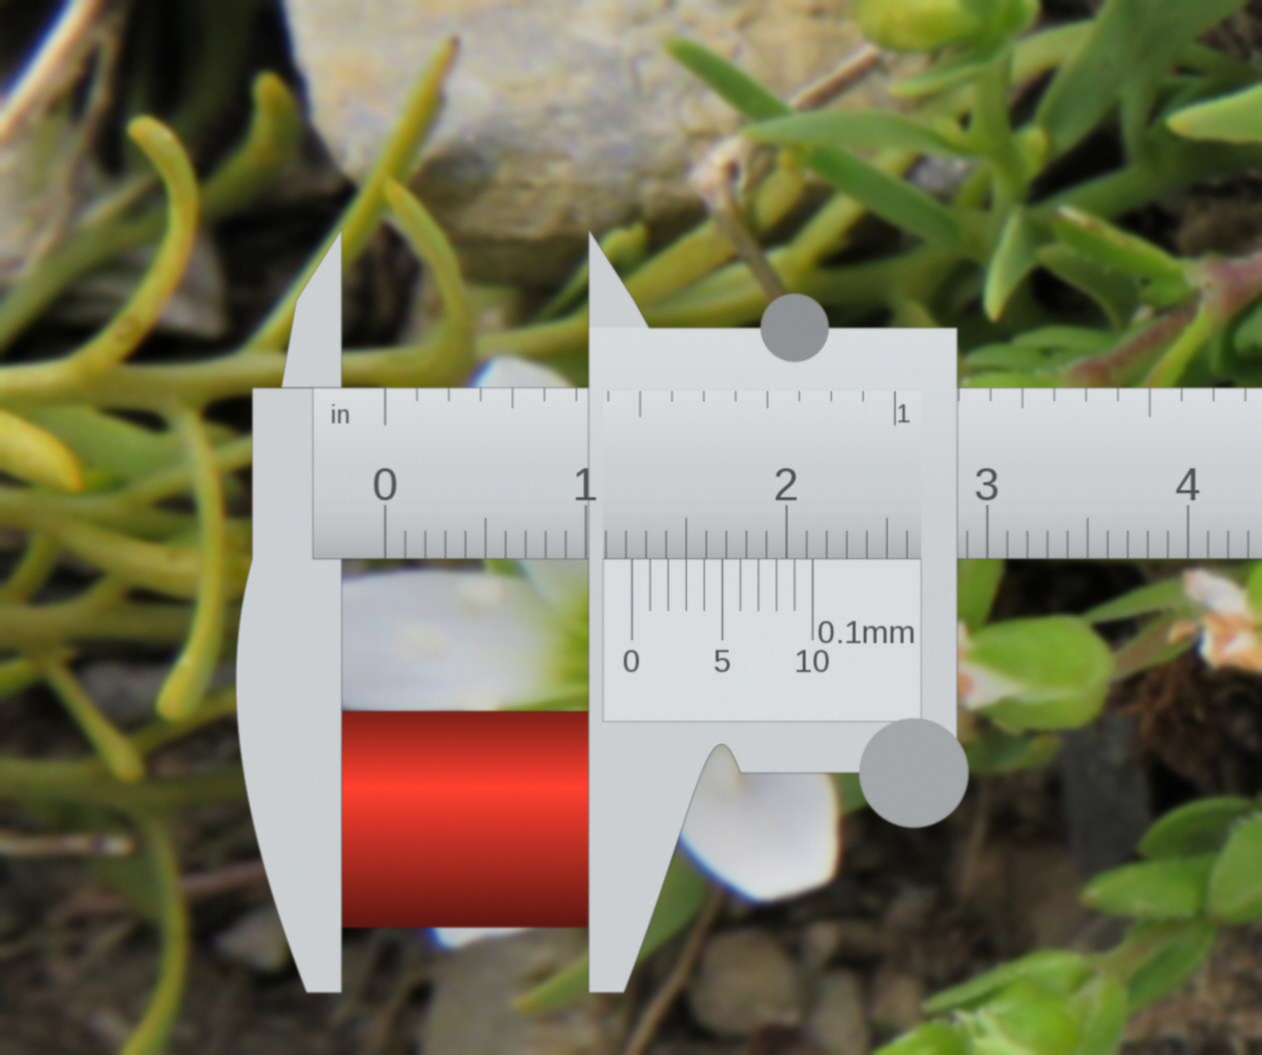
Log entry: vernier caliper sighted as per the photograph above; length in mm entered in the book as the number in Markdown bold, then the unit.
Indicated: **12.3** mm
